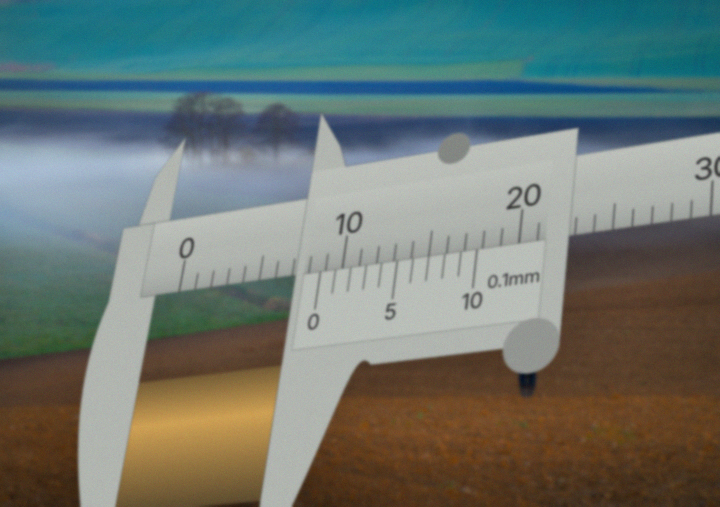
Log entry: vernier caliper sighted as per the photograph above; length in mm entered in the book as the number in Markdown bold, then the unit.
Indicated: **8.7** mm
